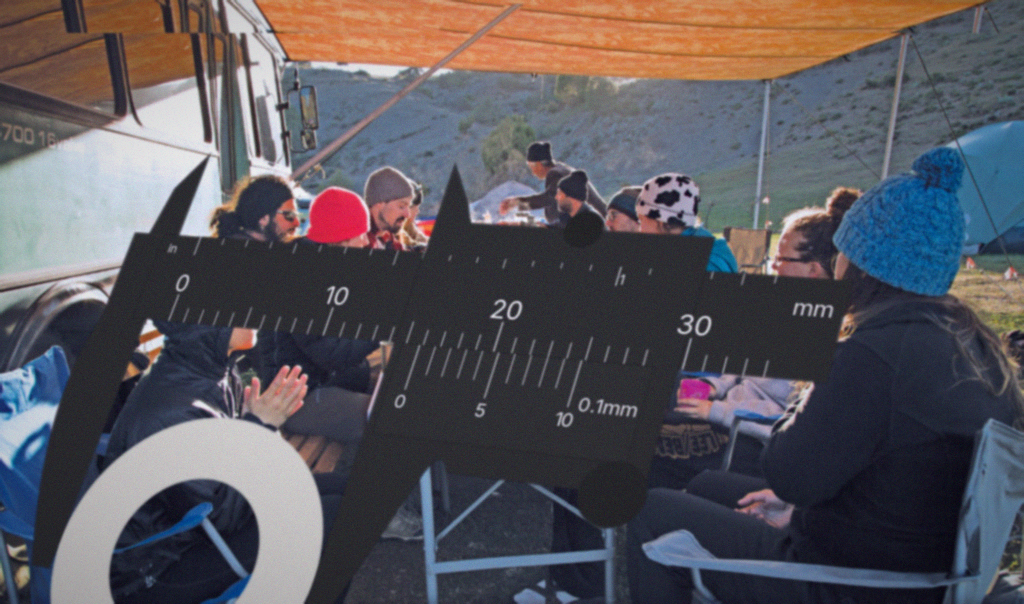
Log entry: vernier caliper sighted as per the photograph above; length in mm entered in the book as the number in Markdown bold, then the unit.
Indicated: **15.8** mm
